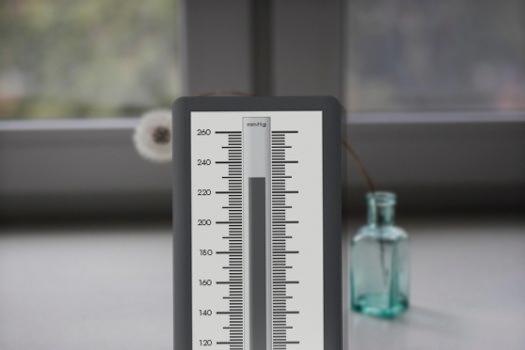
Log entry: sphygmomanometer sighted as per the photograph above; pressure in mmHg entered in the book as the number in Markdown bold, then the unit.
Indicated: **230** mmHg
